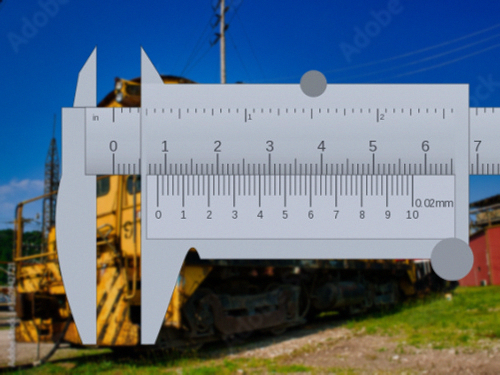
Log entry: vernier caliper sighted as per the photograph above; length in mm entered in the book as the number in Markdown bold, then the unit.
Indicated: **8.5** mm
